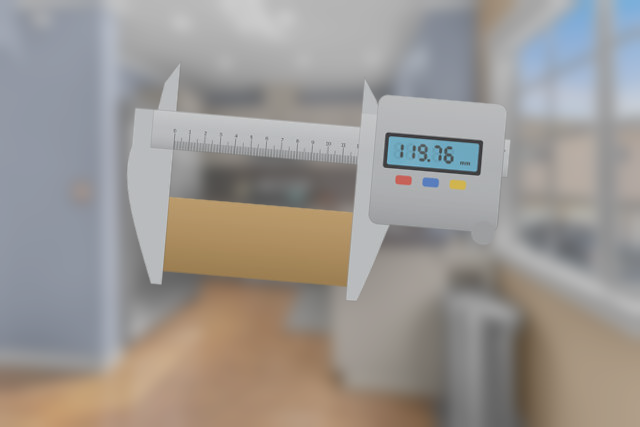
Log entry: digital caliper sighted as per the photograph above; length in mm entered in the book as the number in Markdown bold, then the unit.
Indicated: **119.76** mm
